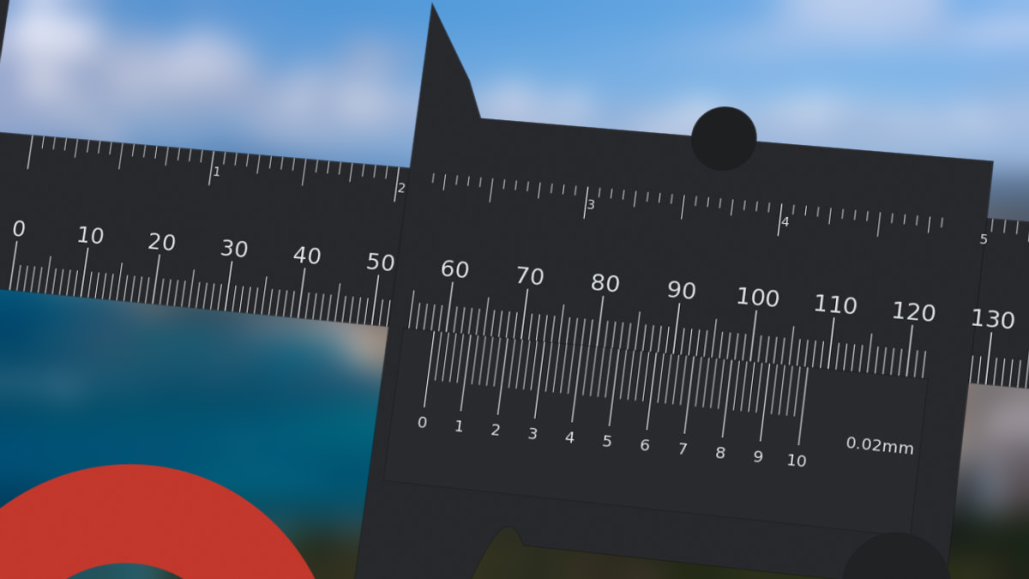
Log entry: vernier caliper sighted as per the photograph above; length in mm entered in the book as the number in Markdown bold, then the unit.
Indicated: **58.4** mm
